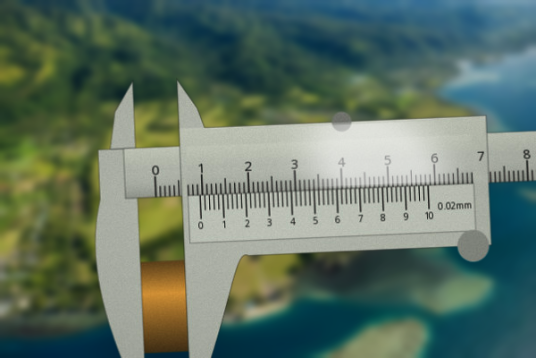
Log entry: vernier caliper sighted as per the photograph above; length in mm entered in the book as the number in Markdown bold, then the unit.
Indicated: **9.5** mm
